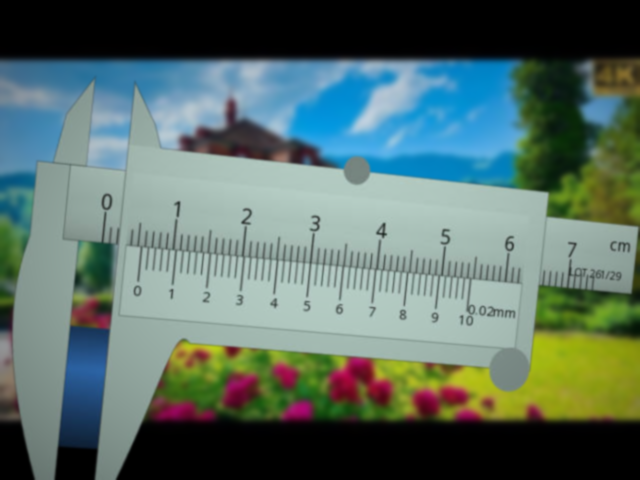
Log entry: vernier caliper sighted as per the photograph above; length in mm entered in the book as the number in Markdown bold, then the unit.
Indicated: **5.5** mm
